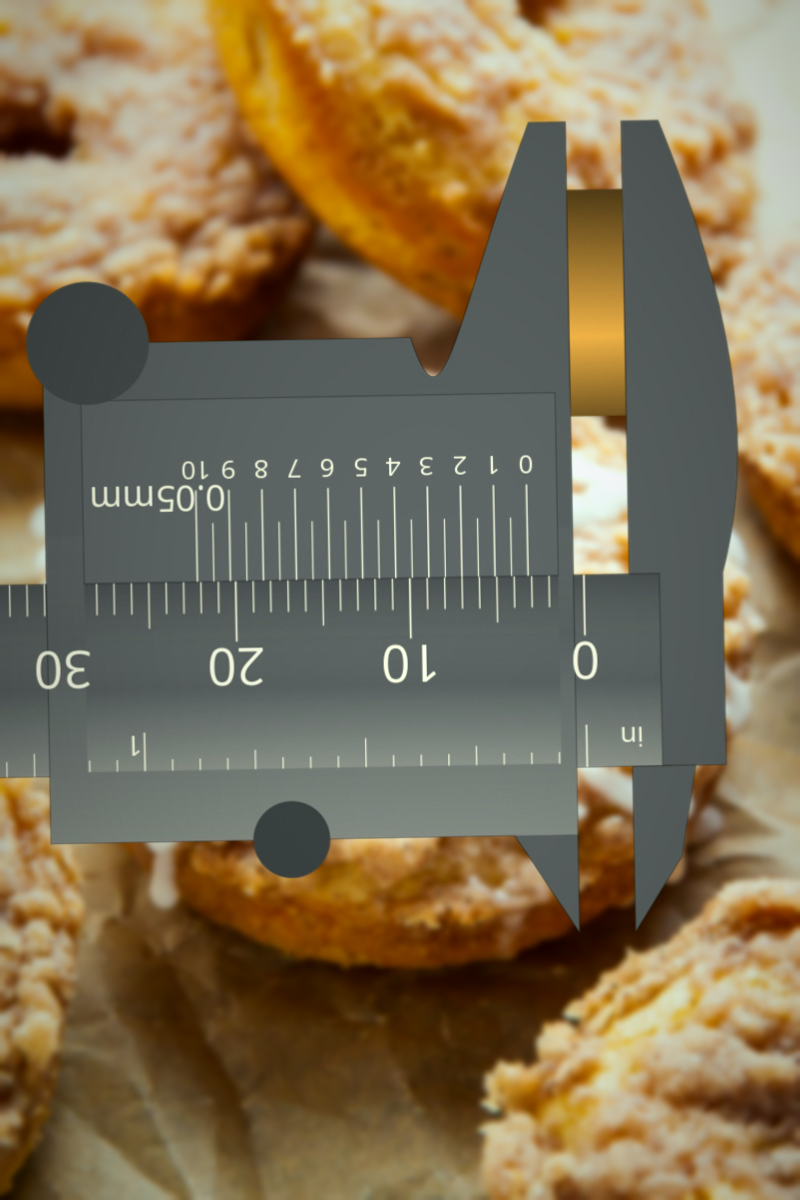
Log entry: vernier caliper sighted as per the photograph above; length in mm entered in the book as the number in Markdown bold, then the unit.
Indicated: **3.2** mm
